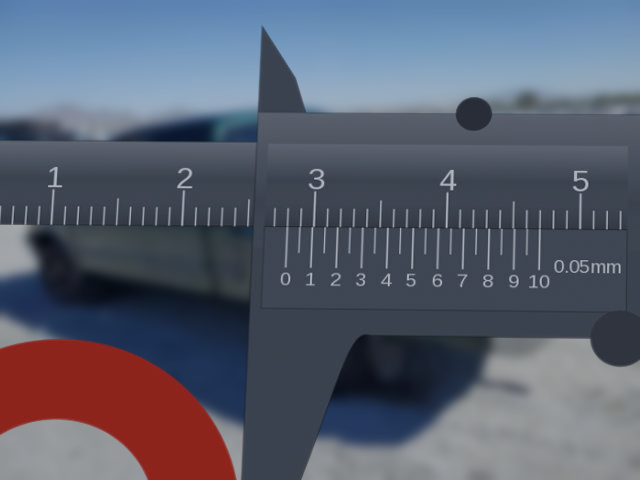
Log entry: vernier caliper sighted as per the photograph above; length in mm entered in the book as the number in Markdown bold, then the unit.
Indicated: **28.0** mm
